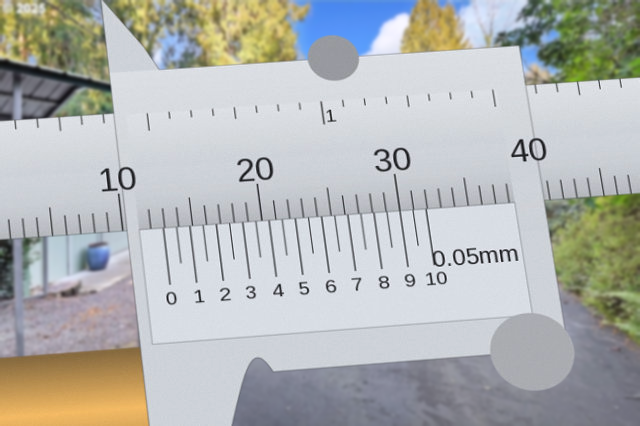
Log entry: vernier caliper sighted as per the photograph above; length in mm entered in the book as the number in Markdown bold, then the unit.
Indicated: **12.9** mm
